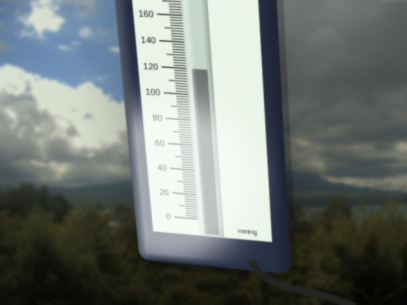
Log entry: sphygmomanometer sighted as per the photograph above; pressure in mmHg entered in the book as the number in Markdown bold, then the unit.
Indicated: **120** mmHg
